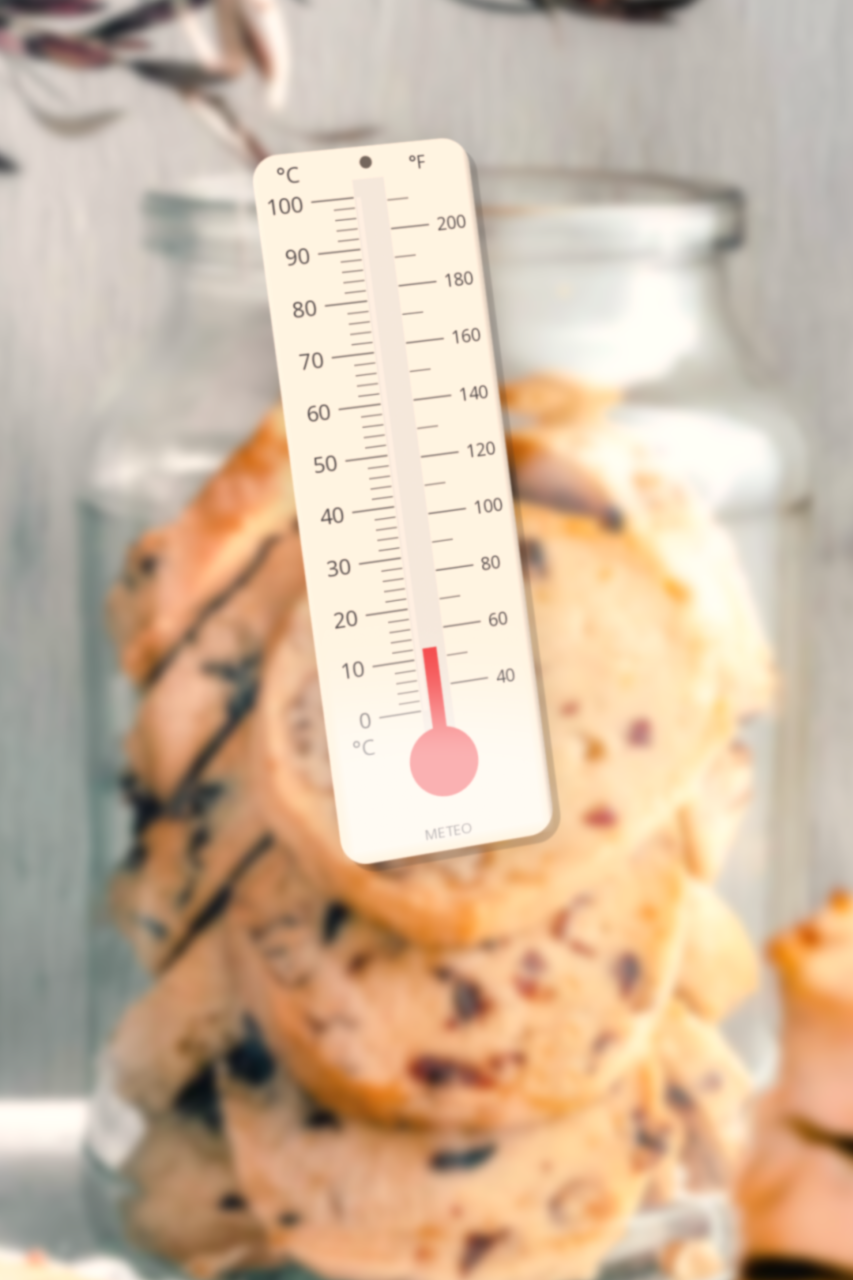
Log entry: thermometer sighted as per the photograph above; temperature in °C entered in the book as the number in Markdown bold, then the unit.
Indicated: **12** °C
